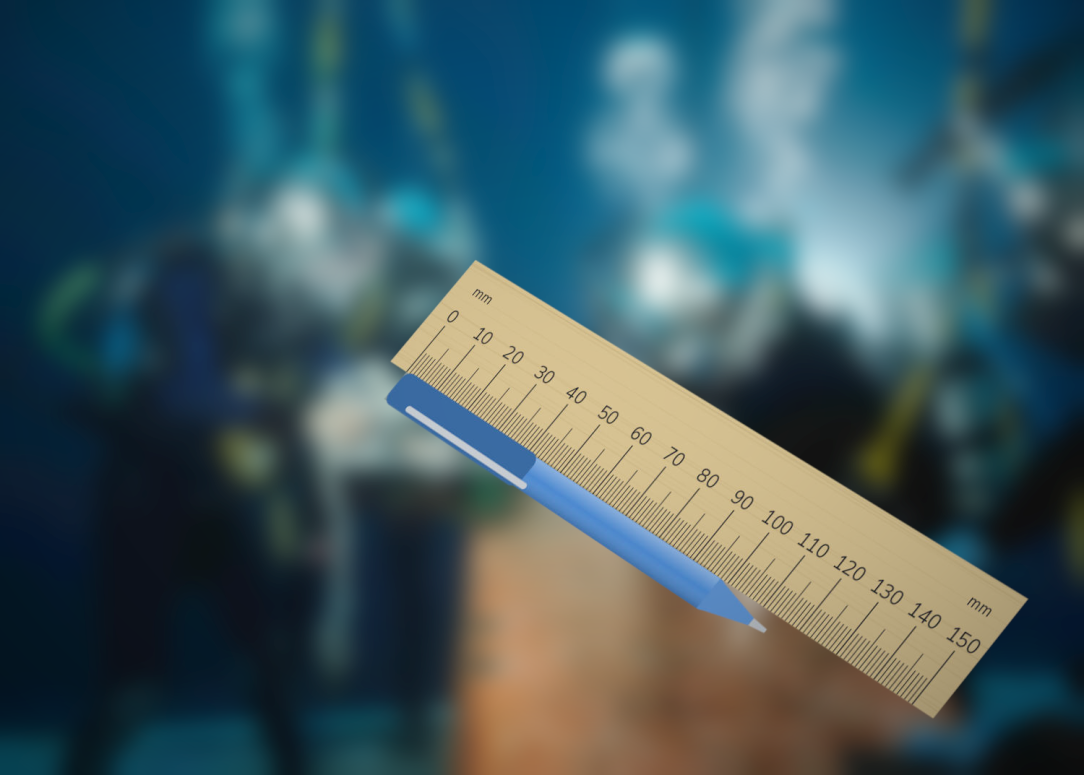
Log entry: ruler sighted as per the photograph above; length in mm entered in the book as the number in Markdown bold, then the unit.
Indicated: **114** mm
